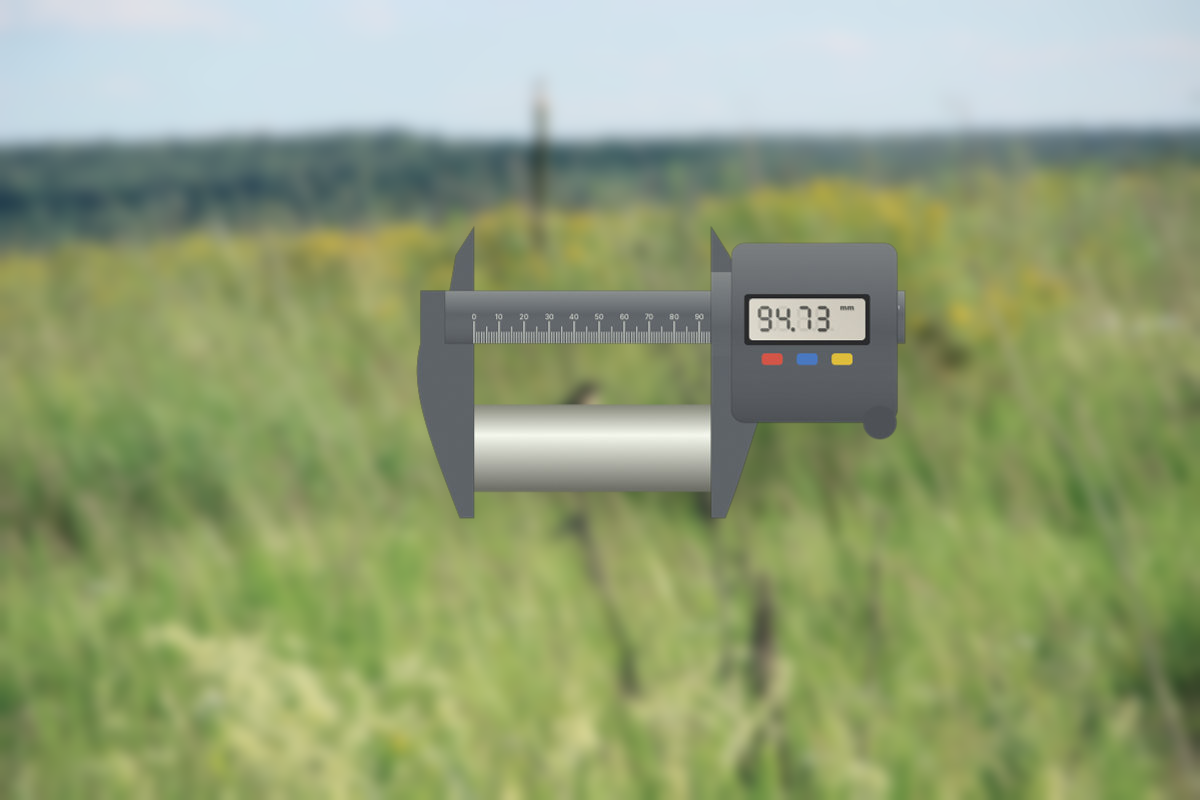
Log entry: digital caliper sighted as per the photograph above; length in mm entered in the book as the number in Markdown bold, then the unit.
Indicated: **94.73** mm
